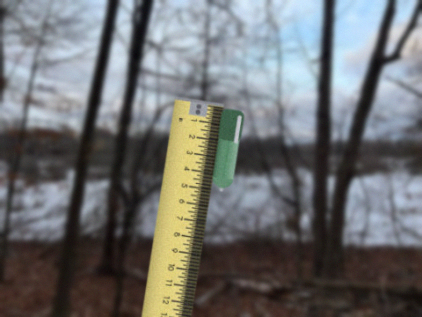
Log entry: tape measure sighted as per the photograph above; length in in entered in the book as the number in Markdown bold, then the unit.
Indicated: **5** in
